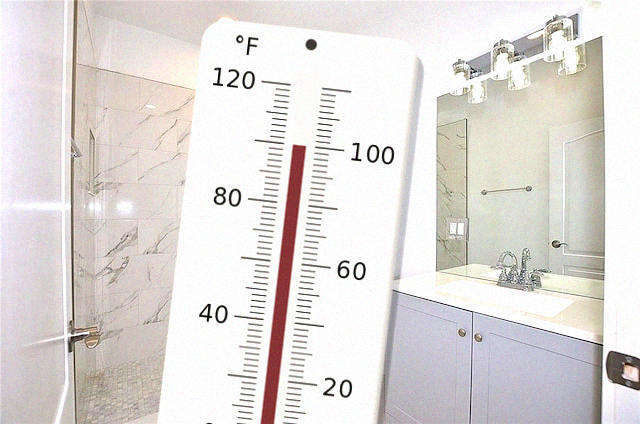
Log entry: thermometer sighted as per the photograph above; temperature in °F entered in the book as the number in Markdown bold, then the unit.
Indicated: **100** °F
